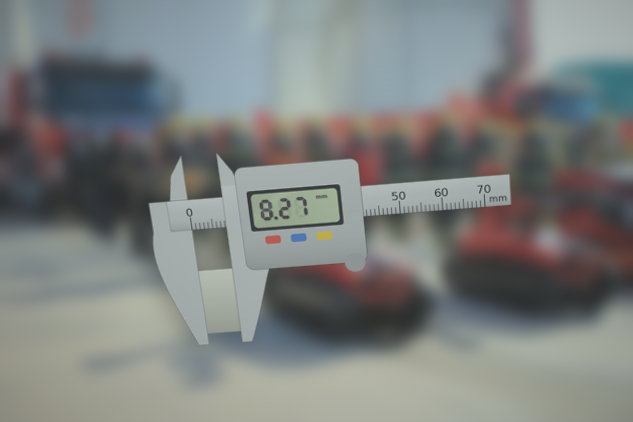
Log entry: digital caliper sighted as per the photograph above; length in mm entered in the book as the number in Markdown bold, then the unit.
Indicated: **8.27** mm
